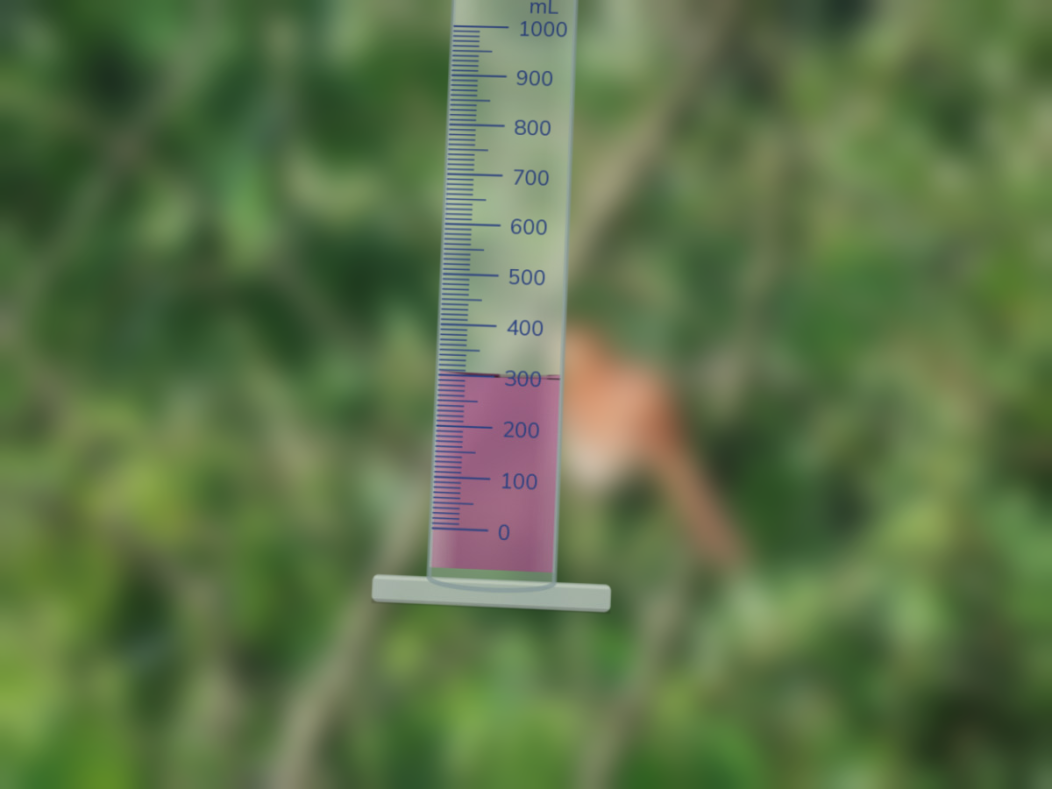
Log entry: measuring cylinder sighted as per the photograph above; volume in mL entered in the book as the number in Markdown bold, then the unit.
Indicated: **300** mL
